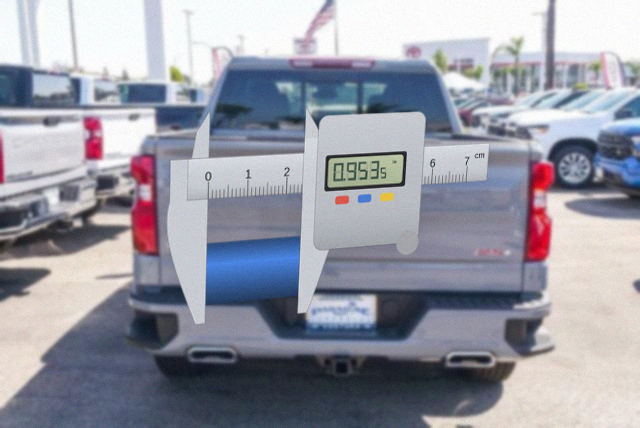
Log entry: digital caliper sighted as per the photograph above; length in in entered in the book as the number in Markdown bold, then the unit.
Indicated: **0.9535** in
